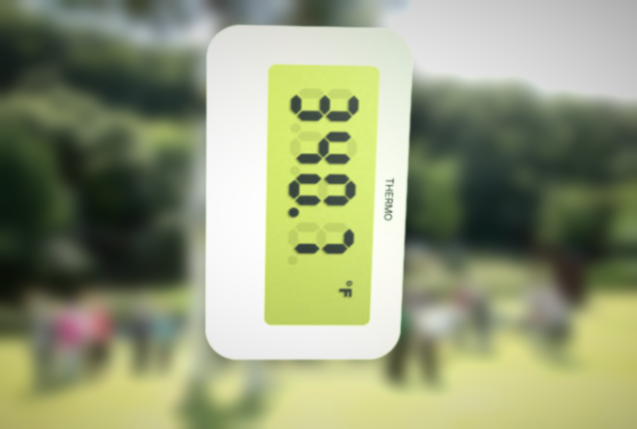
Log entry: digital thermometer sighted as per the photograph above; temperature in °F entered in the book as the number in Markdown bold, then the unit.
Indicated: **340.7** °F
